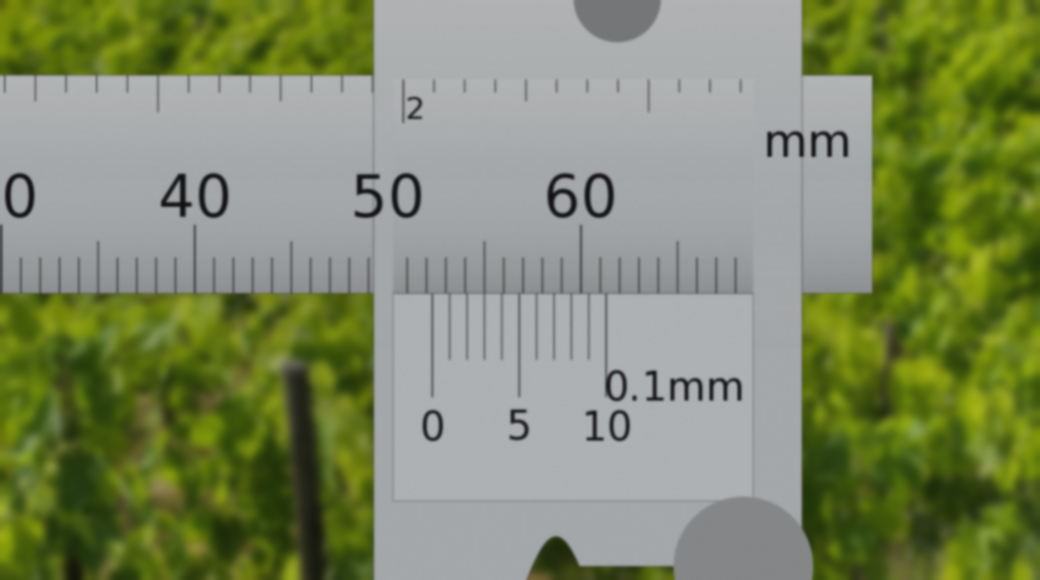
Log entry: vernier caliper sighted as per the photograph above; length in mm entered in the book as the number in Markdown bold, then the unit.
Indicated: **52.3** mm
